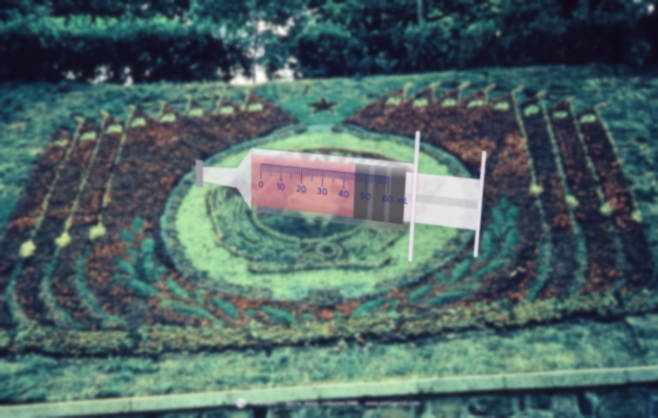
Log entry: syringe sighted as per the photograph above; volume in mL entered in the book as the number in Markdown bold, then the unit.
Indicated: **45** mL
